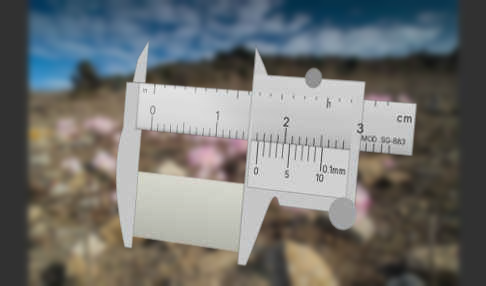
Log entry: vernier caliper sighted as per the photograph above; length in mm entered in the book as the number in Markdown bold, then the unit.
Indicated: **16.2** mm
